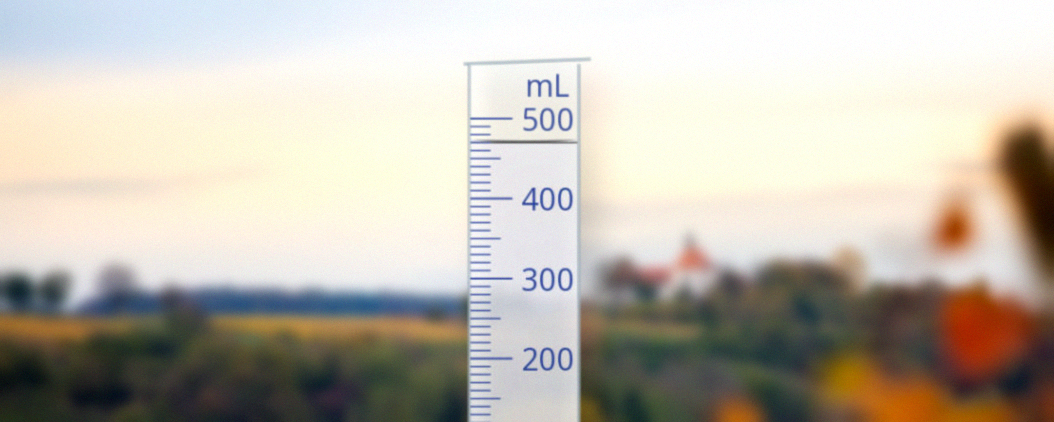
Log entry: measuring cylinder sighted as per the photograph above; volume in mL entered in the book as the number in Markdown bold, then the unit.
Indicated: **470** mL
